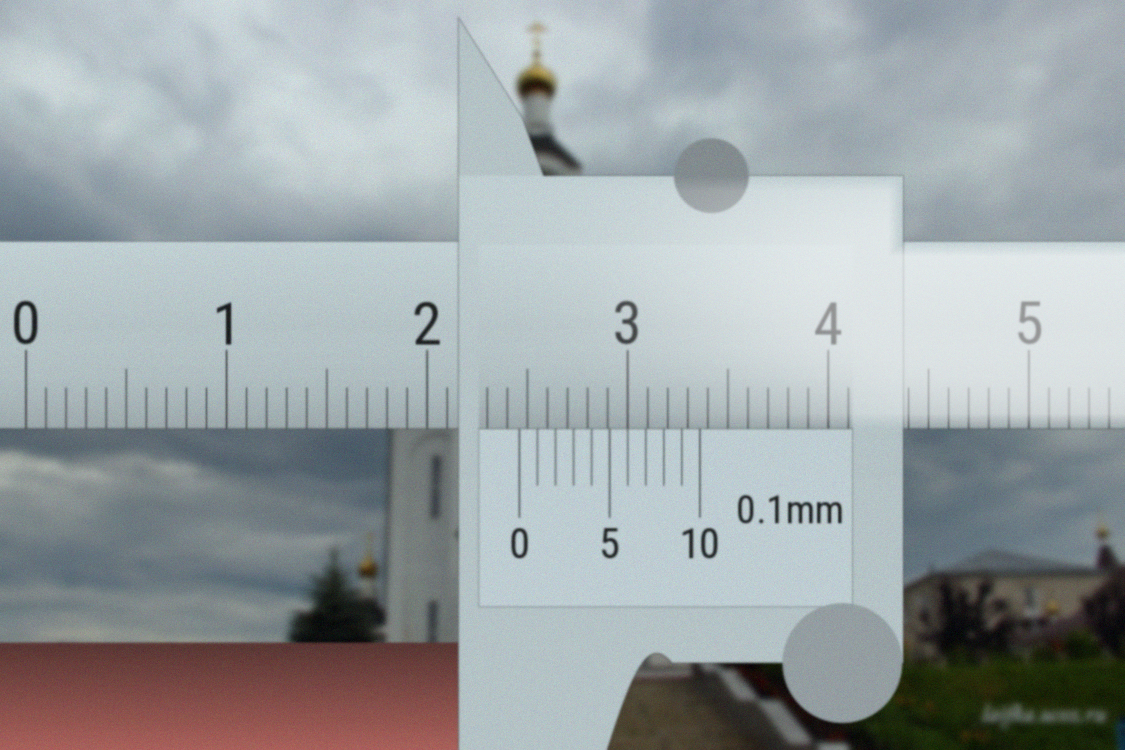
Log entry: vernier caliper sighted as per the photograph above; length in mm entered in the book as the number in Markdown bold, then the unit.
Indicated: **24.6** mm
